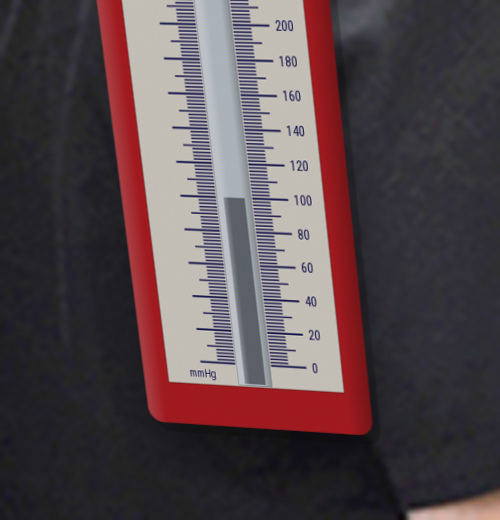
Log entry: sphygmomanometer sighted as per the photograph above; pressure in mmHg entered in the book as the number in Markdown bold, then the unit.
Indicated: **100** mmHg
